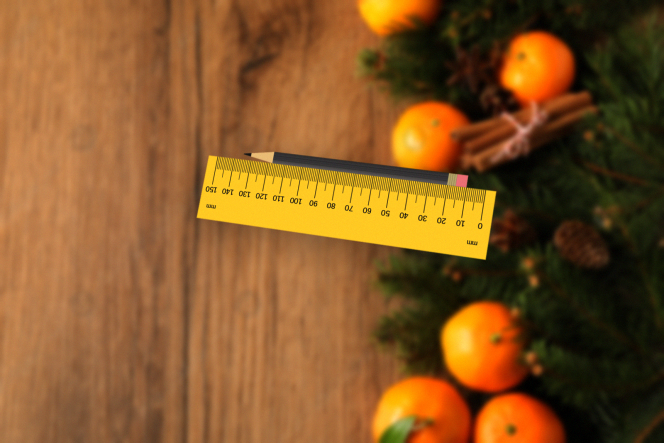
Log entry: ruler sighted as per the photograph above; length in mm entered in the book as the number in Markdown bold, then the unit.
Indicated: **125** mm
